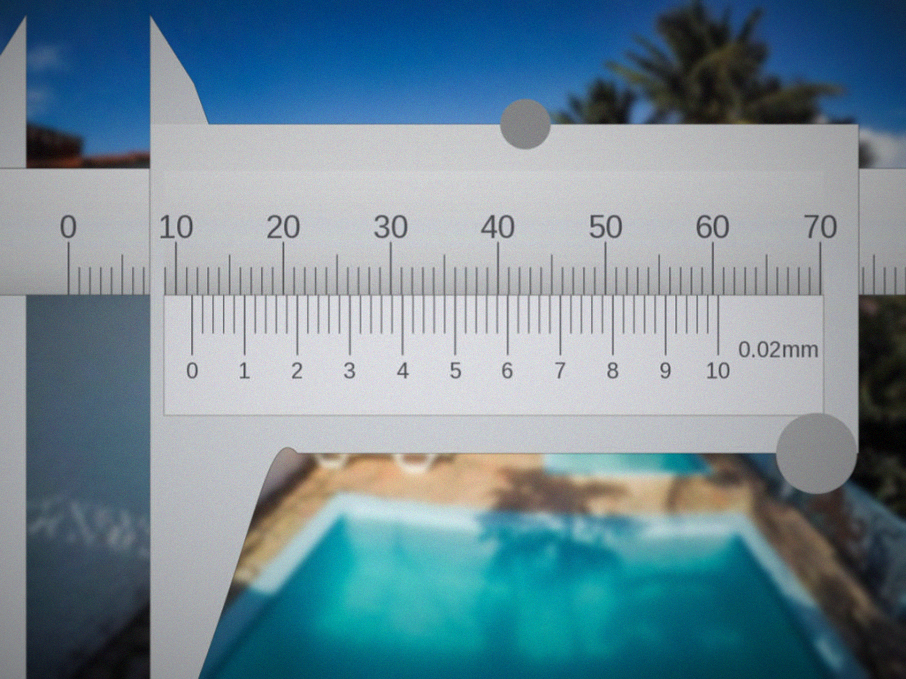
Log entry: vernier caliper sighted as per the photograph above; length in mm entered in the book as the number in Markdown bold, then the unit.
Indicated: **11.5** mm
